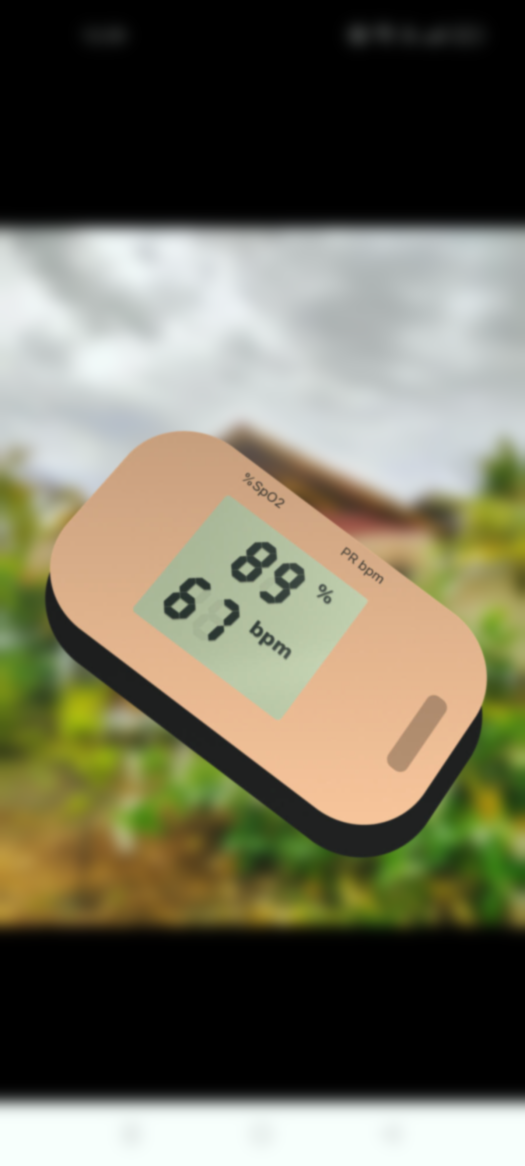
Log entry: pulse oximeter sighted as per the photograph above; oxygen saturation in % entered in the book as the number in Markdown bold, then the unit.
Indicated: **89** %
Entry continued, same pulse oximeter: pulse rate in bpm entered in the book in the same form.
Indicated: **67** bpm
